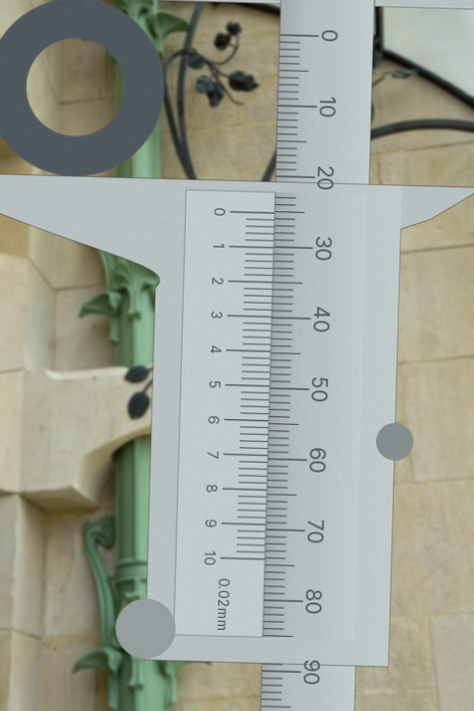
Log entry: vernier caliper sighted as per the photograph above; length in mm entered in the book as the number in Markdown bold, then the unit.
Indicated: **25.2** mm
